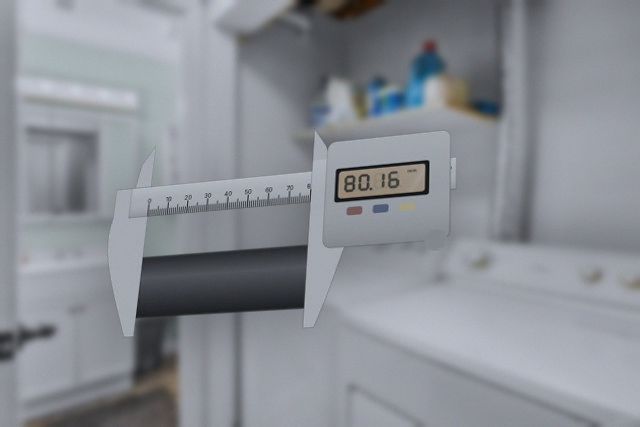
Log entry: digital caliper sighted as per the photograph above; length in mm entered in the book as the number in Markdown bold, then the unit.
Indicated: **80.16** mm
